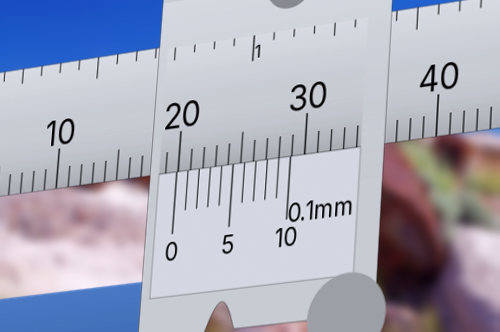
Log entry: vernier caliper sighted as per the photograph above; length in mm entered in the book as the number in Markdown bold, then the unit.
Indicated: **19.9** mm
